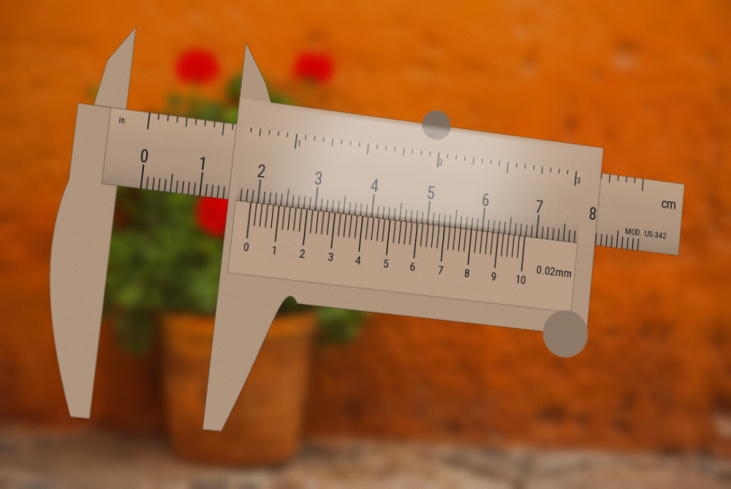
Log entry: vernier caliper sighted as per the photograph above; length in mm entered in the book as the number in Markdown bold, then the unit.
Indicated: **18.8** mm
